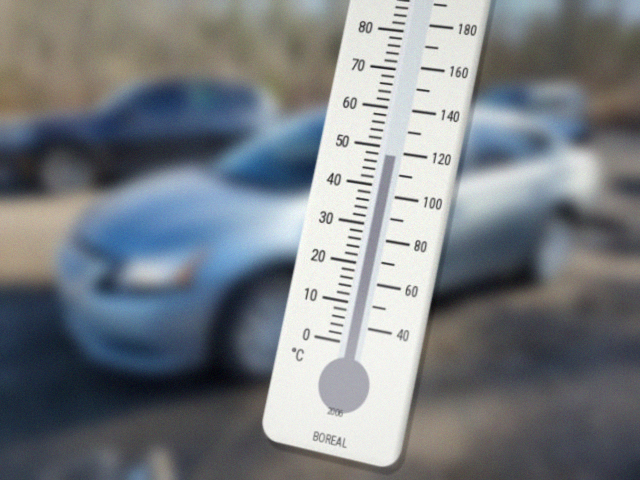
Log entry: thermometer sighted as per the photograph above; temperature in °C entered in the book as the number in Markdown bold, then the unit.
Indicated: **48** °C
